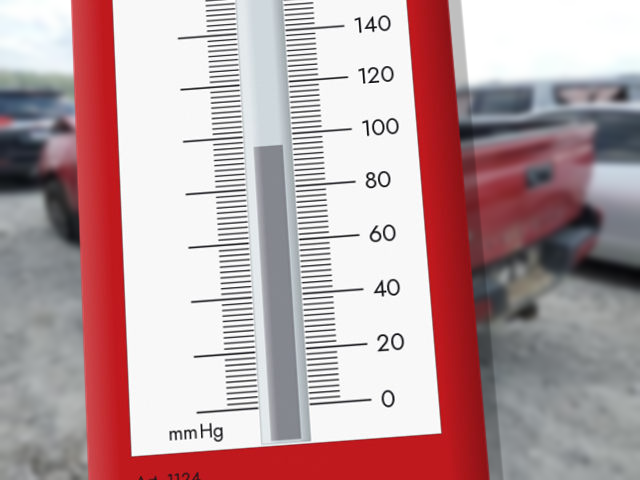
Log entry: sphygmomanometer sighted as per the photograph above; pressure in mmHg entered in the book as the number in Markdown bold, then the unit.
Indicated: **96** mmHg
